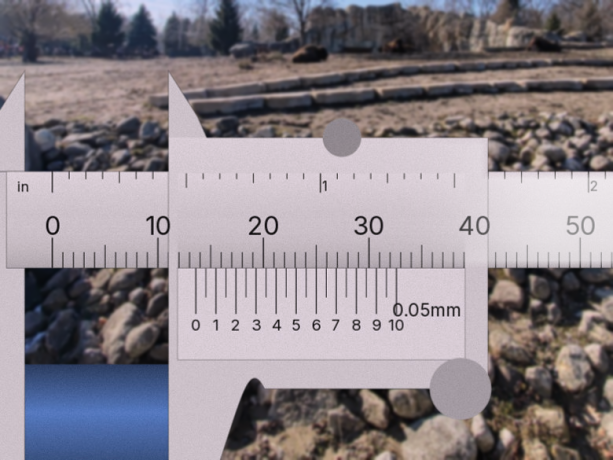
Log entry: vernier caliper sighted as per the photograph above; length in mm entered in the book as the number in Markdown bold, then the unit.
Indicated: **13.6** mm
